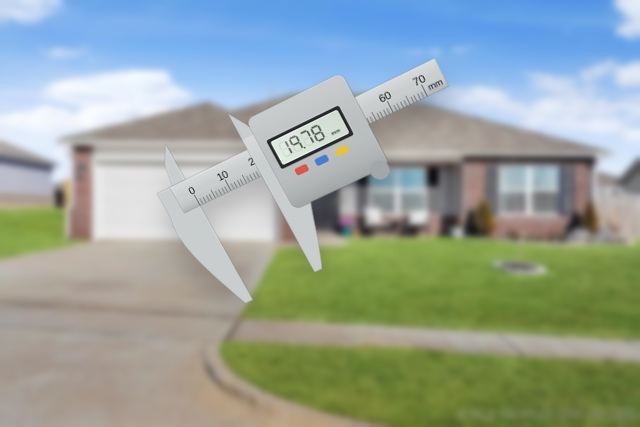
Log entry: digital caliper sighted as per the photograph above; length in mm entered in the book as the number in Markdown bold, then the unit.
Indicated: **19.78** mm
